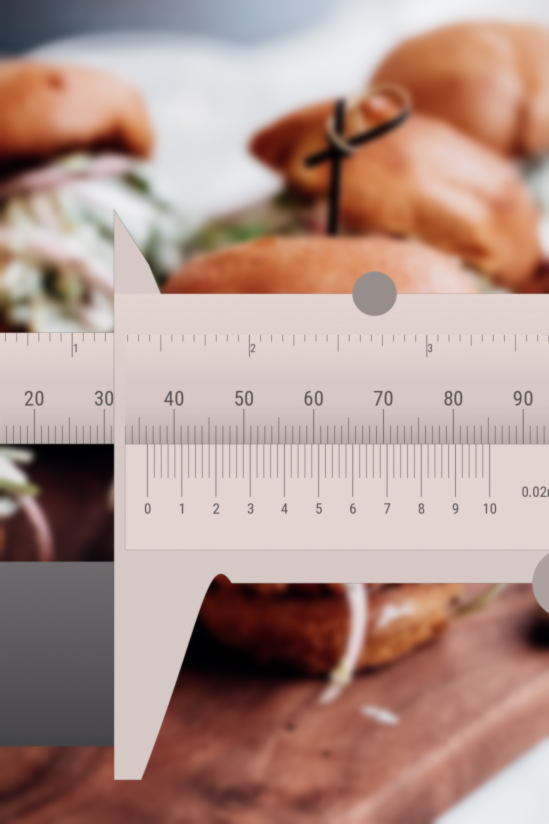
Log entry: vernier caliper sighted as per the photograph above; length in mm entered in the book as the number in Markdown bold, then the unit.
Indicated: **36.2** mm
